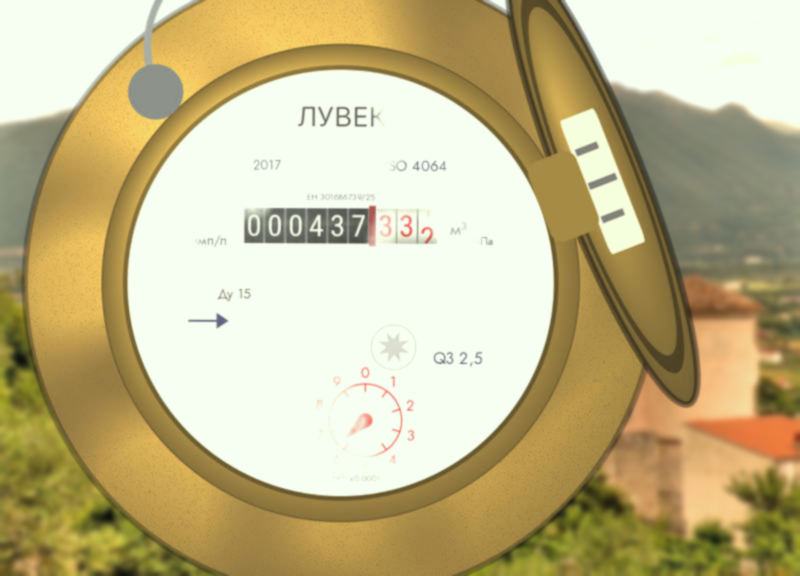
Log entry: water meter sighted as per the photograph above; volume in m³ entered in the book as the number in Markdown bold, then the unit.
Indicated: **437.3316** m³
